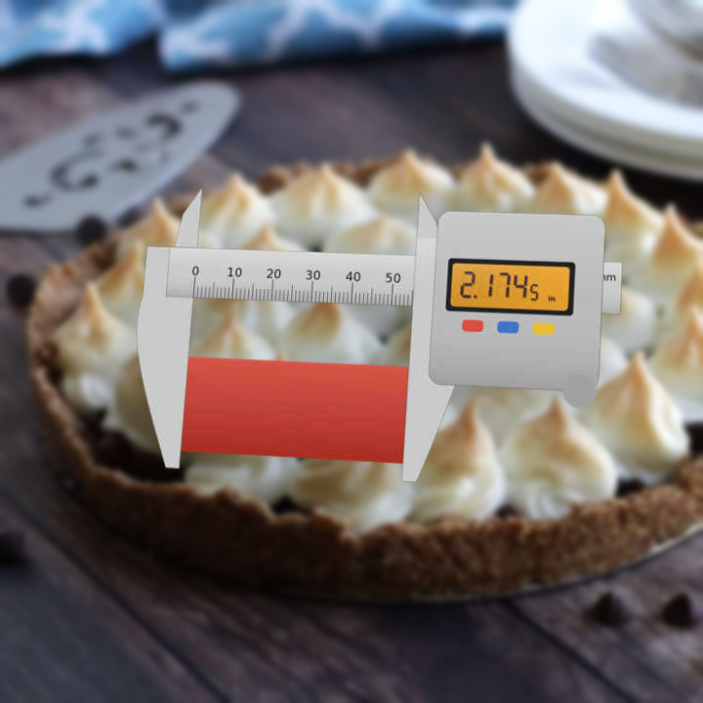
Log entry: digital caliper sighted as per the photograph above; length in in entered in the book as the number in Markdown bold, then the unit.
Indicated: **2.1745** in
